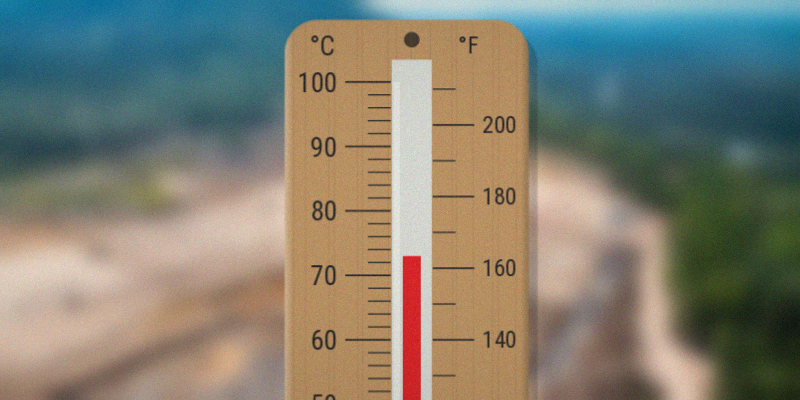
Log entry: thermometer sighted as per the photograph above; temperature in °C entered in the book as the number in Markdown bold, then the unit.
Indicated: **73** °C
